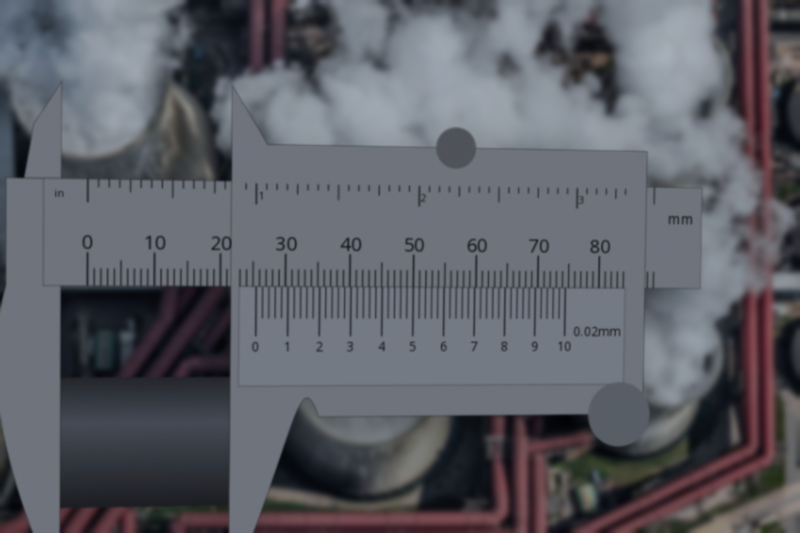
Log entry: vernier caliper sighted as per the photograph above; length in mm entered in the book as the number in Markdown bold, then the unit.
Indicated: **25.5** mm
